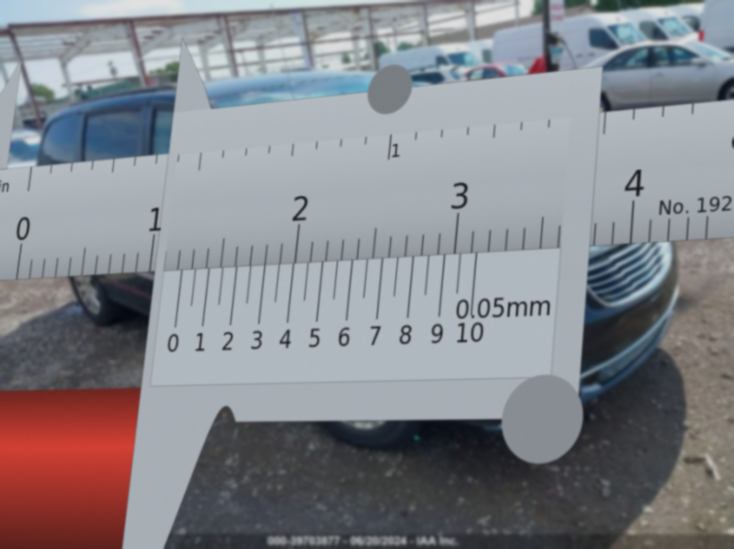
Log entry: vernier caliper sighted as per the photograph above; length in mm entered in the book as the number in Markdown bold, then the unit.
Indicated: **12.3** mm
